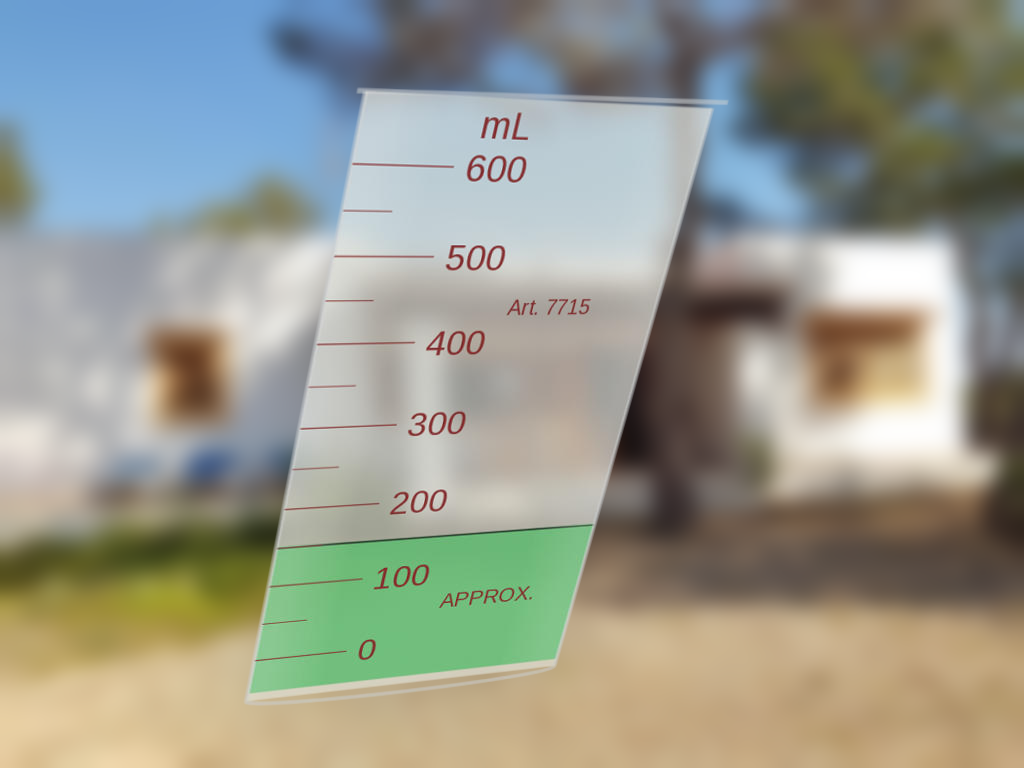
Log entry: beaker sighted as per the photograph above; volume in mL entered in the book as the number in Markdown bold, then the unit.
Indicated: **150** mL
